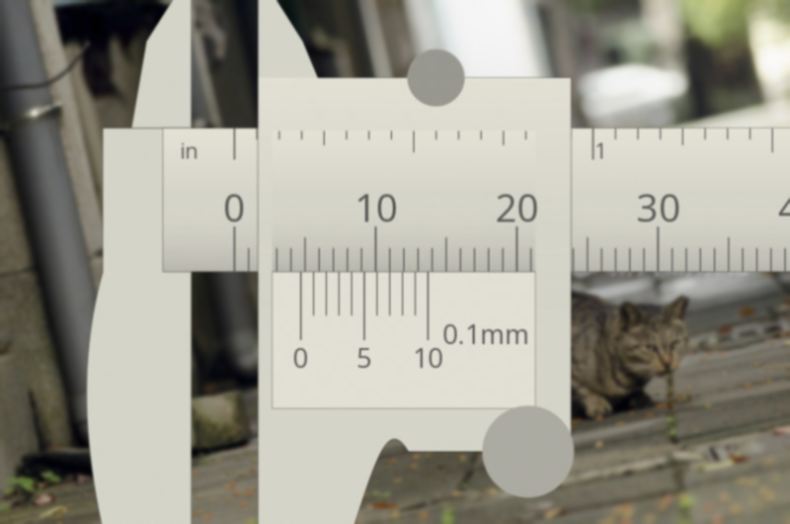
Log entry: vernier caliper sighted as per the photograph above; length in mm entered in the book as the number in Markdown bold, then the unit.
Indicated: **4.7** mm
